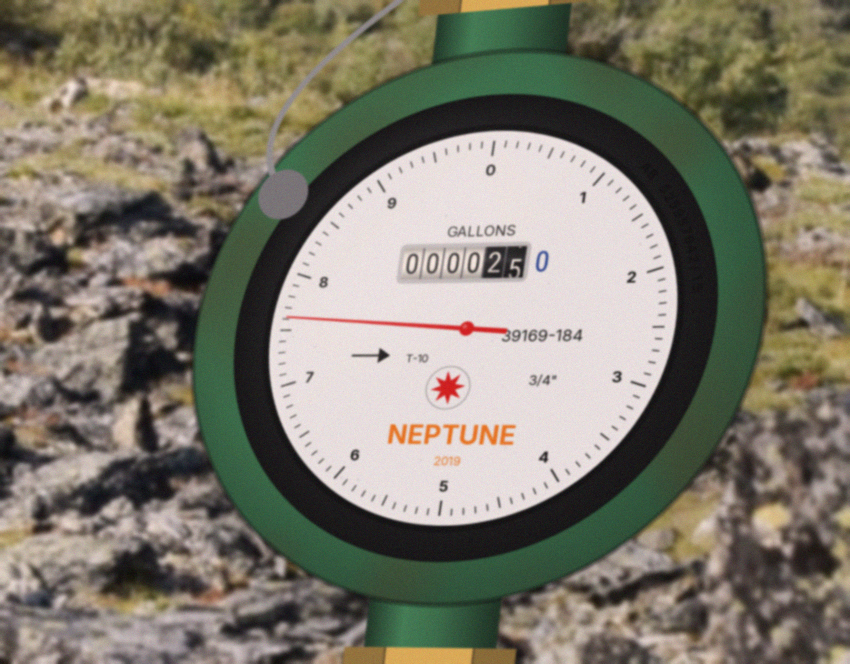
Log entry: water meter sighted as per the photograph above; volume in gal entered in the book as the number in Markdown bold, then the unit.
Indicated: **247.6** gal
